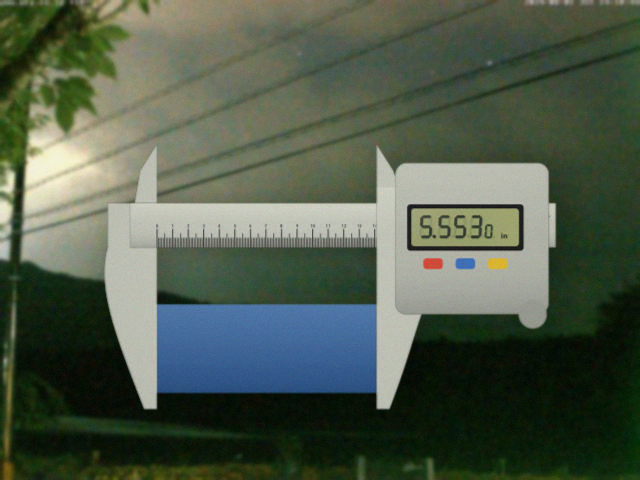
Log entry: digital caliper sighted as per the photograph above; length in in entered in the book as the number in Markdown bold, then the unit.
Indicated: **5.5530** in
